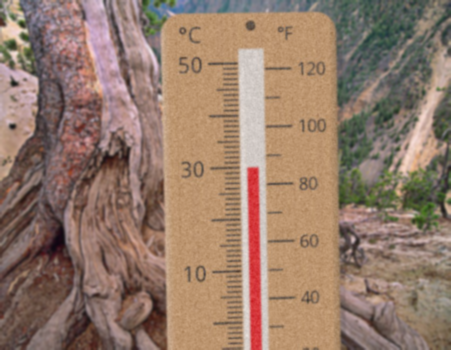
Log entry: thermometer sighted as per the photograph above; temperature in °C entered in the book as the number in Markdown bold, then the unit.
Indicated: **30** °C
